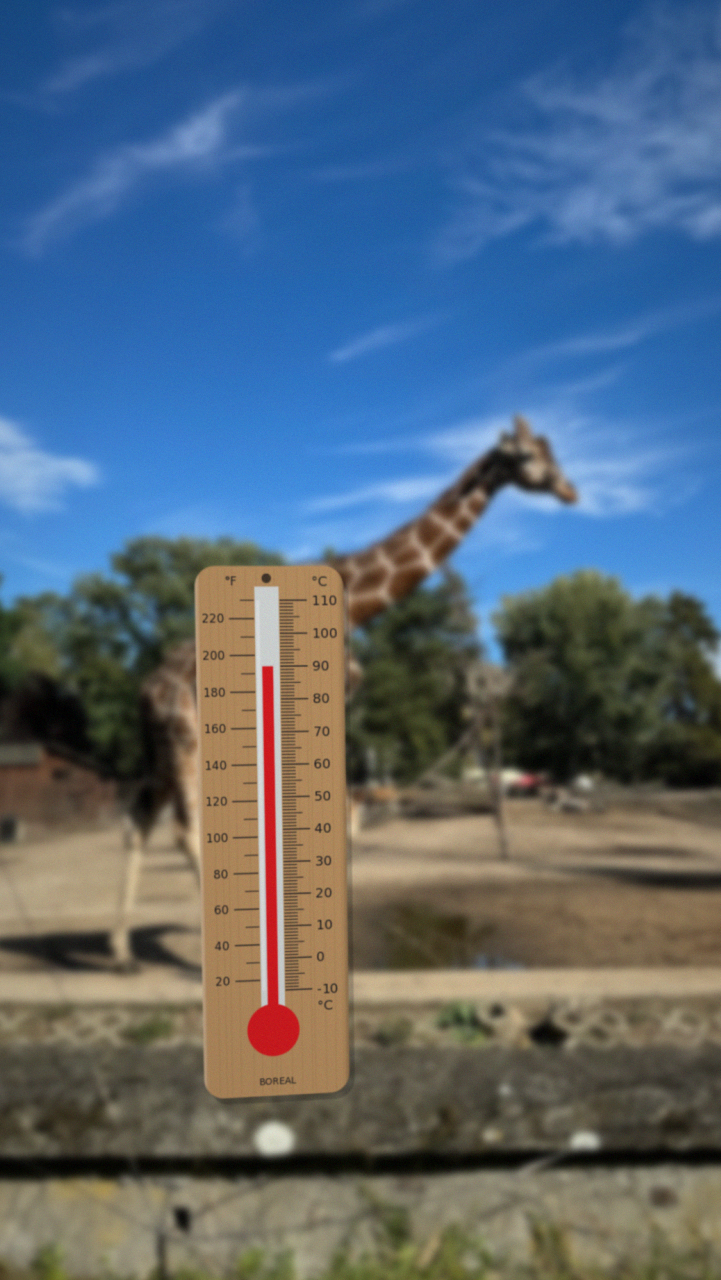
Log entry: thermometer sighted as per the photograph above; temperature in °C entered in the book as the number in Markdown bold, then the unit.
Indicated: **90** °C
